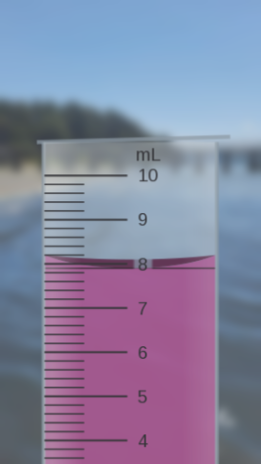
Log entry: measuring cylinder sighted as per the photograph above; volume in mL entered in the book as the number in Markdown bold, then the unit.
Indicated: **7.9** mL
